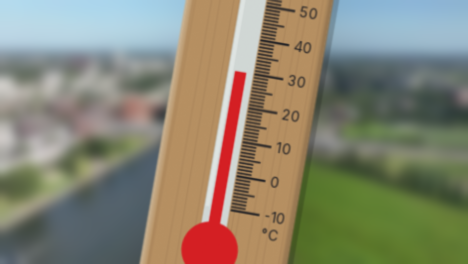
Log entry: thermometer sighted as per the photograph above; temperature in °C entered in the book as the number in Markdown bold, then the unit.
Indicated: **30** °C
